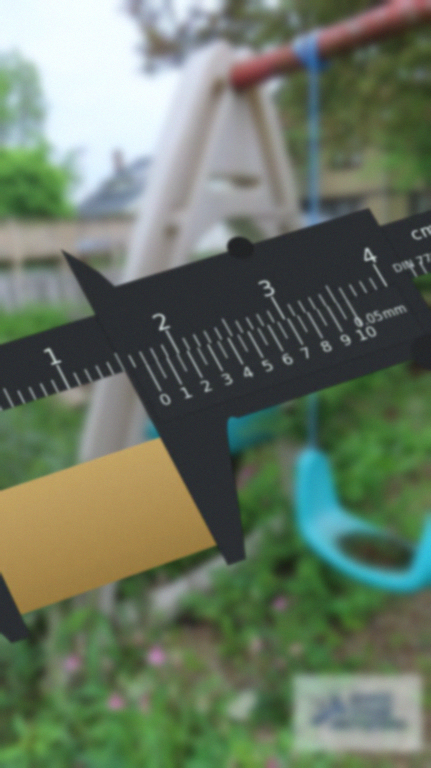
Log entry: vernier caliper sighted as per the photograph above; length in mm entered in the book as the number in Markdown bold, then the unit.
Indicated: **17.0** mm
